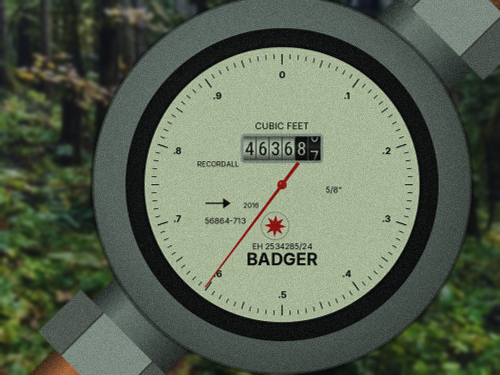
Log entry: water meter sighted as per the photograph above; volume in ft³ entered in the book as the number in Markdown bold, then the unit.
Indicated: **463686.60** ft³
